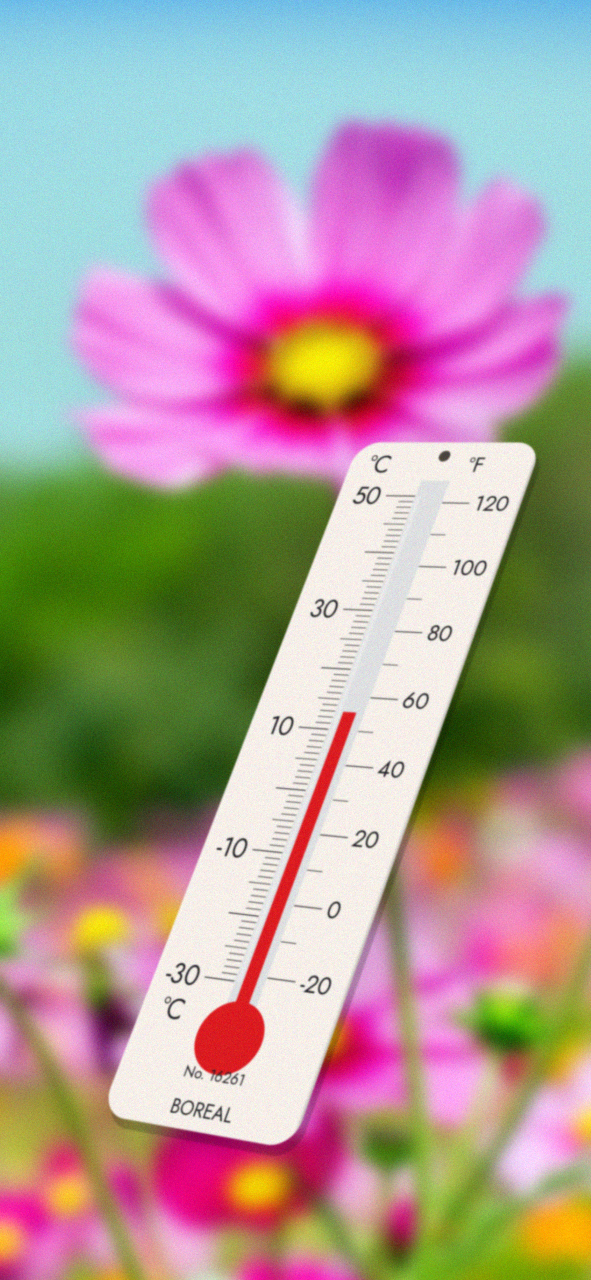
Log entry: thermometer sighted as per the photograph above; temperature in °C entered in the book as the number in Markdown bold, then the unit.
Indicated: **13** °C
